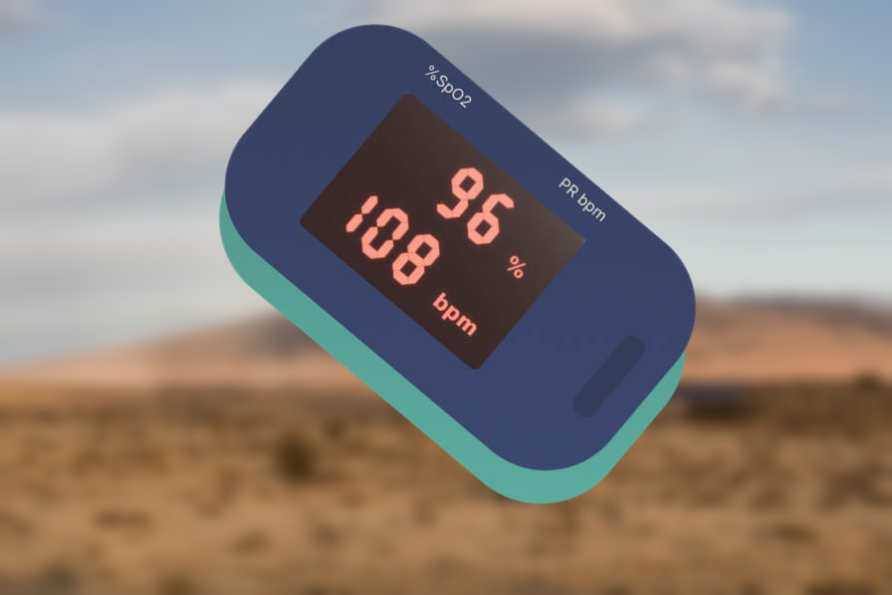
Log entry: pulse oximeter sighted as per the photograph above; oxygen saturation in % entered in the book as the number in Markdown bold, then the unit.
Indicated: **96** %
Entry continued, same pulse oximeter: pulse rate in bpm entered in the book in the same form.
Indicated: **108** bpm
